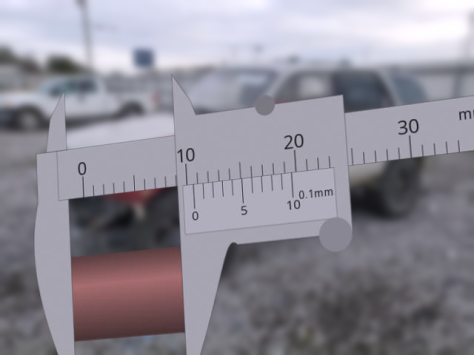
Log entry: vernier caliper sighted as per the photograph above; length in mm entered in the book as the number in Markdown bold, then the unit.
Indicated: **10.6** mm
